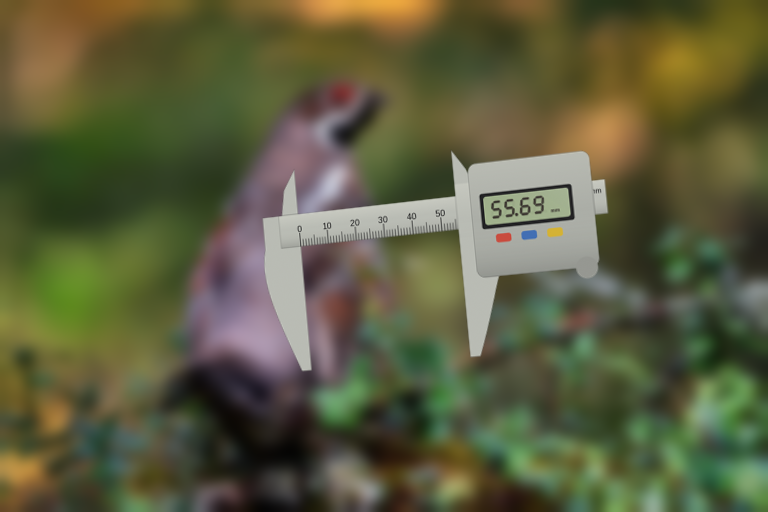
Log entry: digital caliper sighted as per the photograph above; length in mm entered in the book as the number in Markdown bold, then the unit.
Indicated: **55.69** mm
